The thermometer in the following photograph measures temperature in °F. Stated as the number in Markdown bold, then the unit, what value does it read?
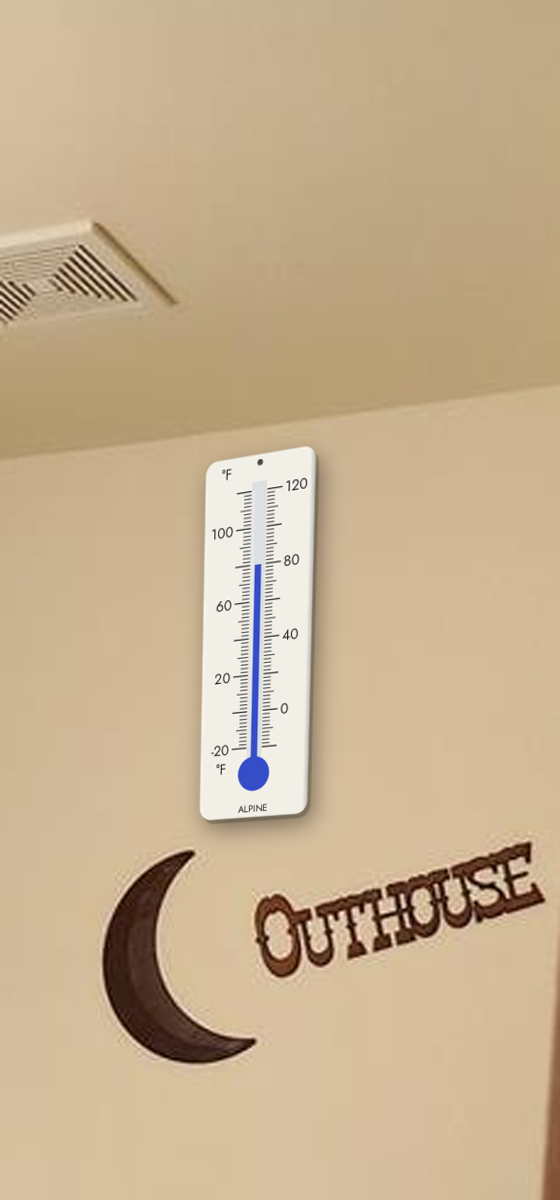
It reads **80** °F
